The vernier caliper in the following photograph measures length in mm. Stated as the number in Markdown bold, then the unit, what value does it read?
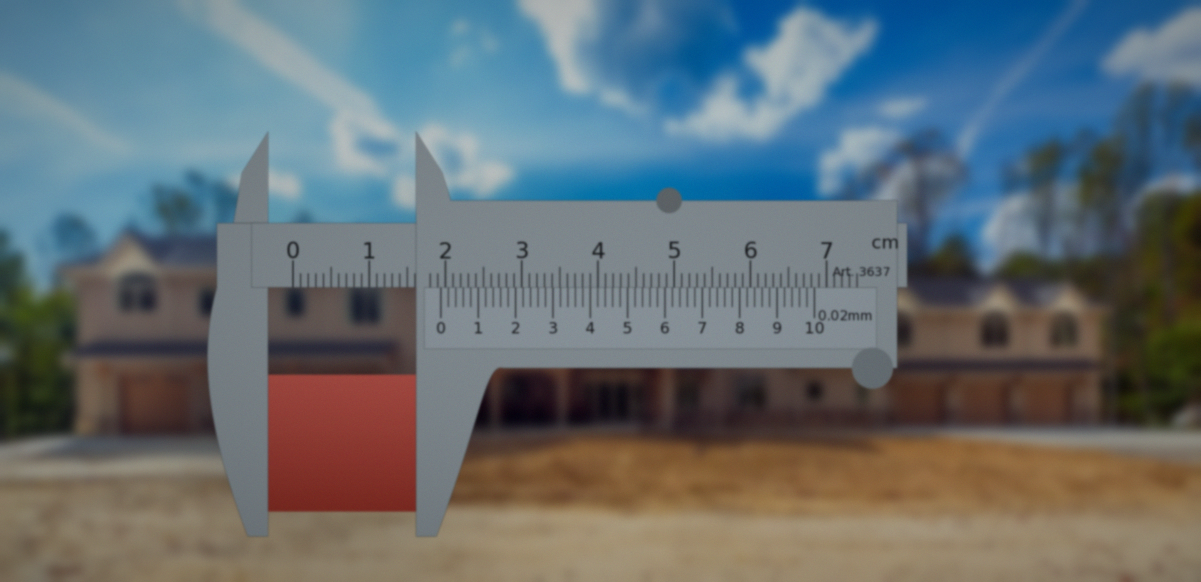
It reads **19.4** mm
